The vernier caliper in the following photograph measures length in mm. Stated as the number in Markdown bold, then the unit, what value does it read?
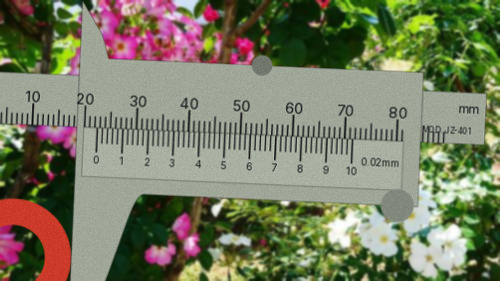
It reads **22.5** mm
